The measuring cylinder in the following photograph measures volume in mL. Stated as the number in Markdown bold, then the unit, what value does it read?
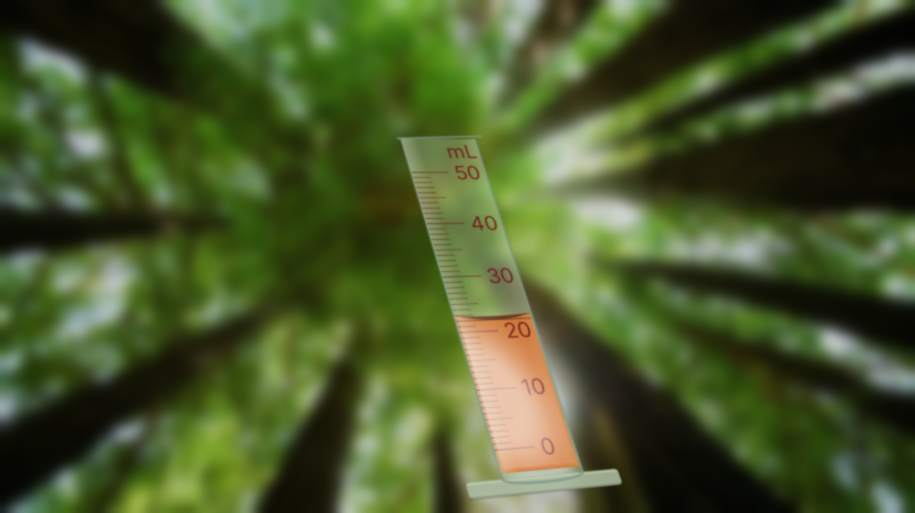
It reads **22** mL
